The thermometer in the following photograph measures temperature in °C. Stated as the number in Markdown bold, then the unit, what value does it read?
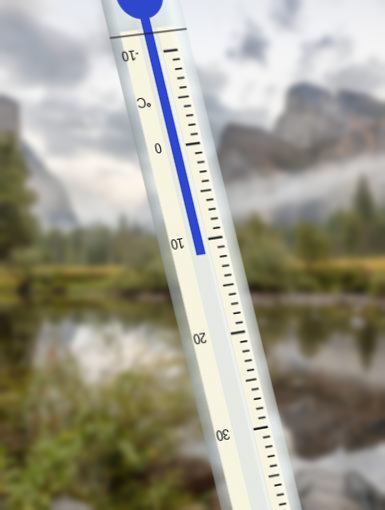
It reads **11.5** °C
